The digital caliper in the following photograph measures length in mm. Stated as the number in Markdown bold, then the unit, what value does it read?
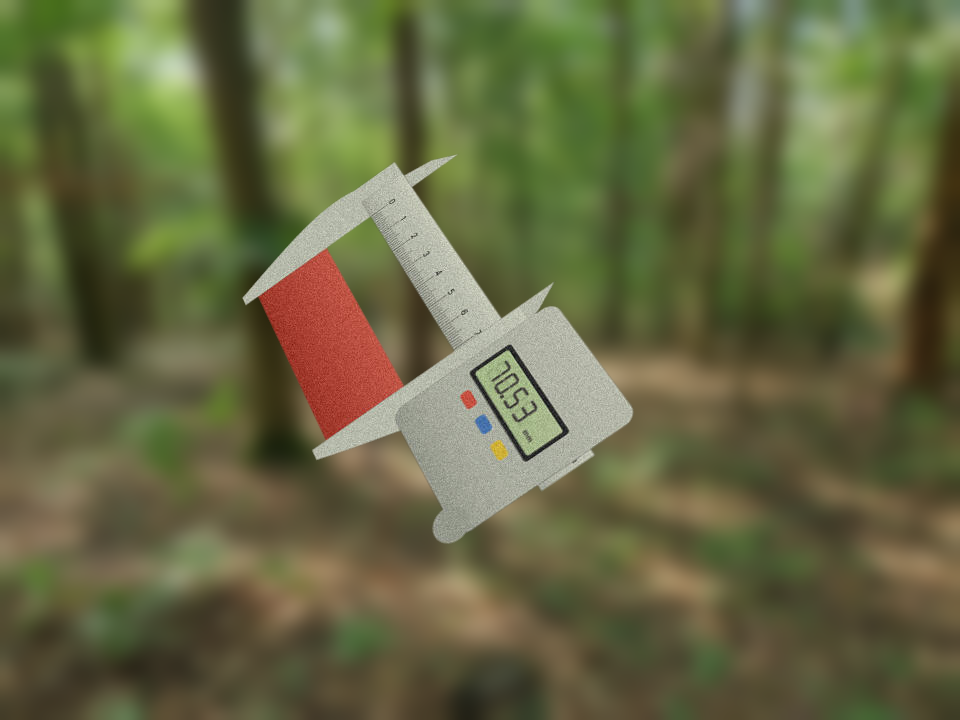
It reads **70.53** mm
